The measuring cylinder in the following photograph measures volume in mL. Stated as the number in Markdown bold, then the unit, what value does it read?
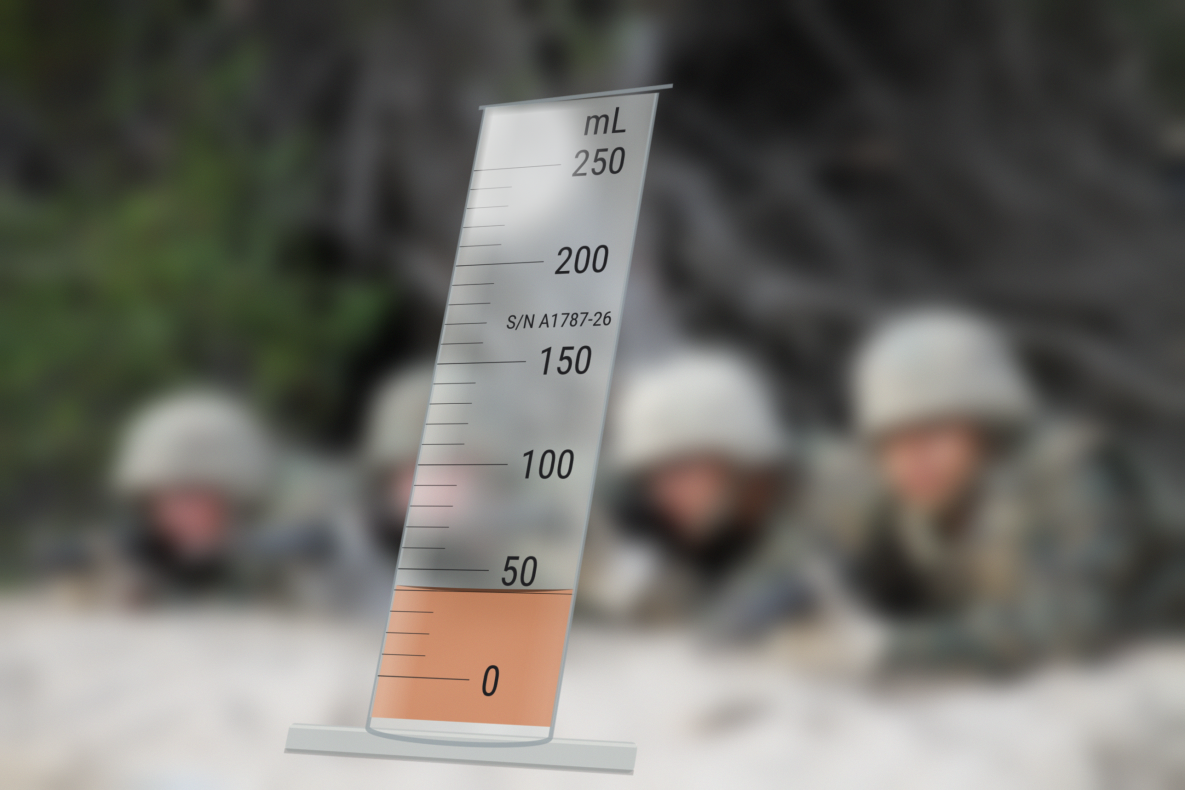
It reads **40** mL
